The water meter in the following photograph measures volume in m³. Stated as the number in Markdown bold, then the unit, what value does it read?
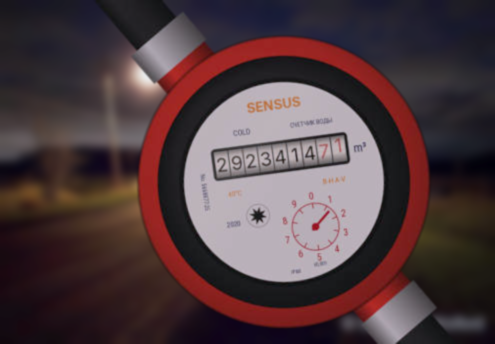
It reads **2923414.711** m³
